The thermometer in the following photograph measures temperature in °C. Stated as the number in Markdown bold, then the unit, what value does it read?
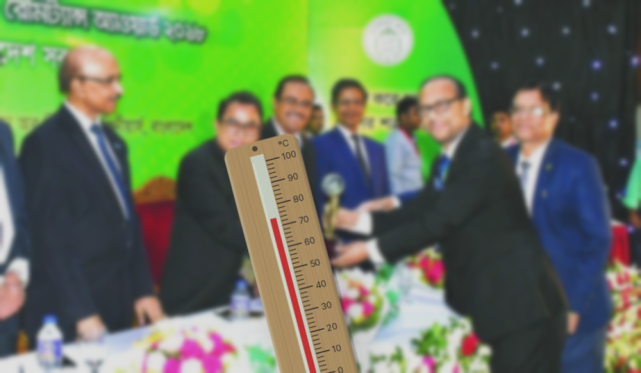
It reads **74** °C
